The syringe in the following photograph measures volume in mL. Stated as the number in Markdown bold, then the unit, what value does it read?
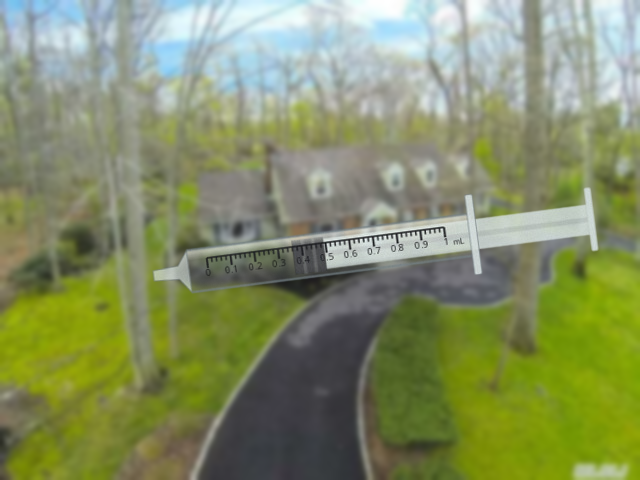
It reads **0.36** mL
